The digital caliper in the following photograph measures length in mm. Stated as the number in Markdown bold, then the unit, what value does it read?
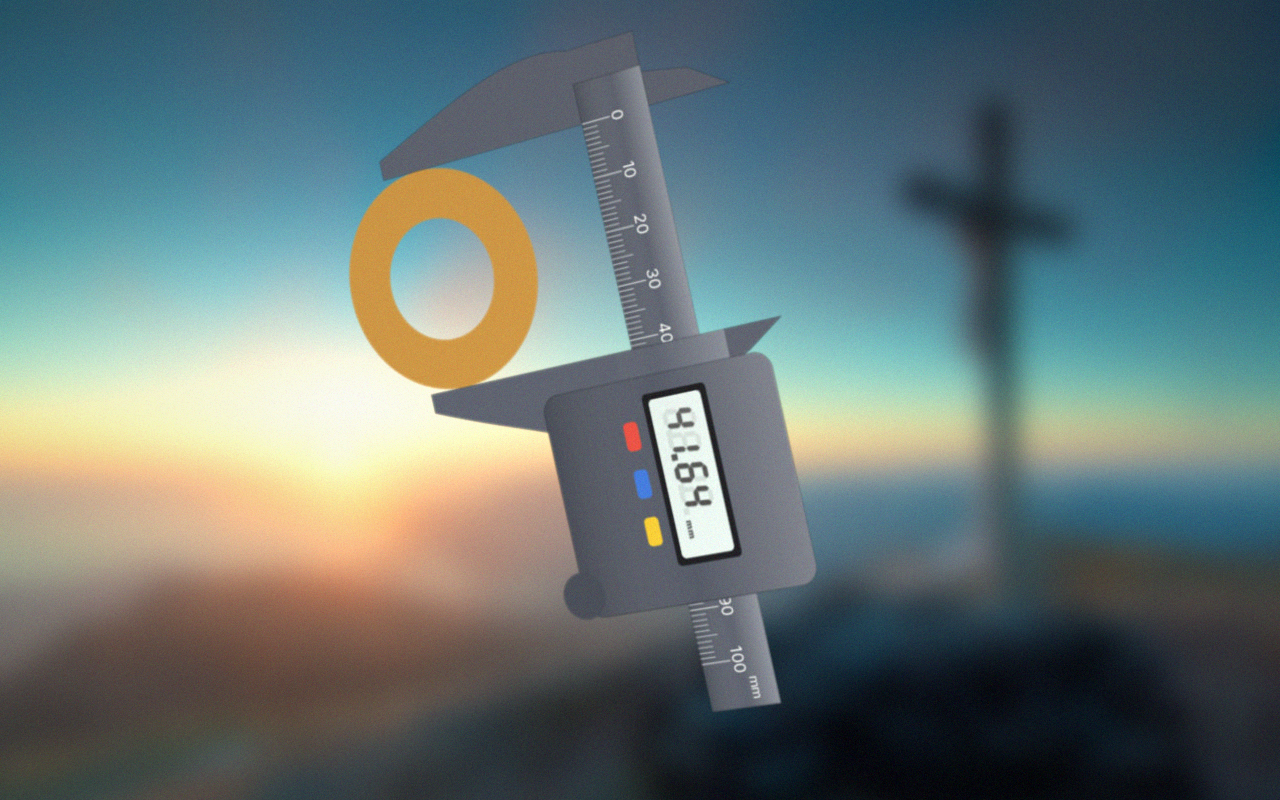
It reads **41.64** mm
